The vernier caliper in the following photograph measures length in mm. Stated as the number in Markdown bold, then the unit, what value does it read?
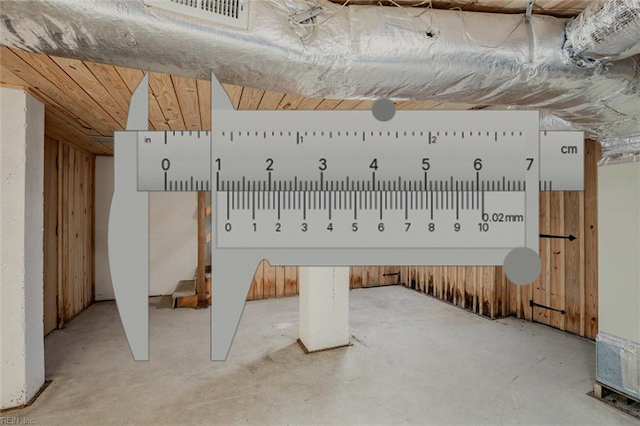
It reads **12.0** mm
